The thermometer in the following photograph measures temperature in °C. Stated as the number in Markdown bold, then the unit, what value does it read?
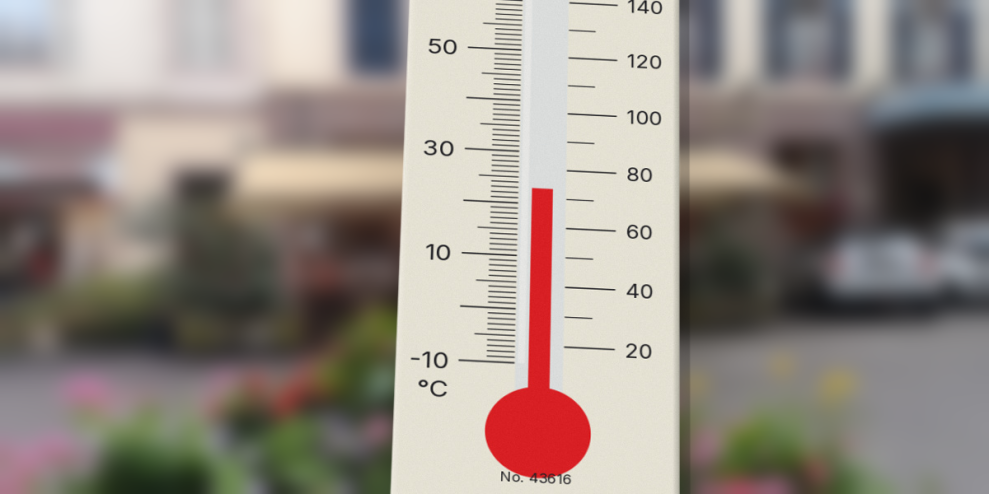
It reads **23** °C
